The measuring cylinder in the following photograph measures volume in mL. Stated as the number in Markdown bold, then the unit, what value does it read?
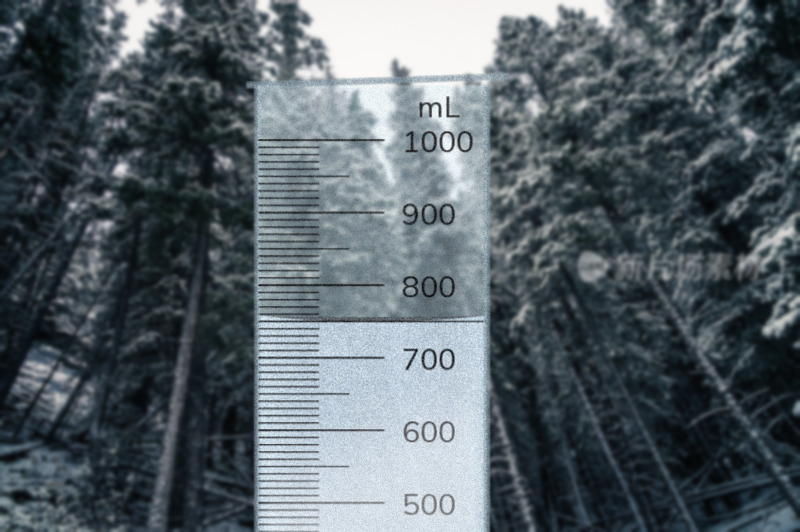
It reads **750** mL
